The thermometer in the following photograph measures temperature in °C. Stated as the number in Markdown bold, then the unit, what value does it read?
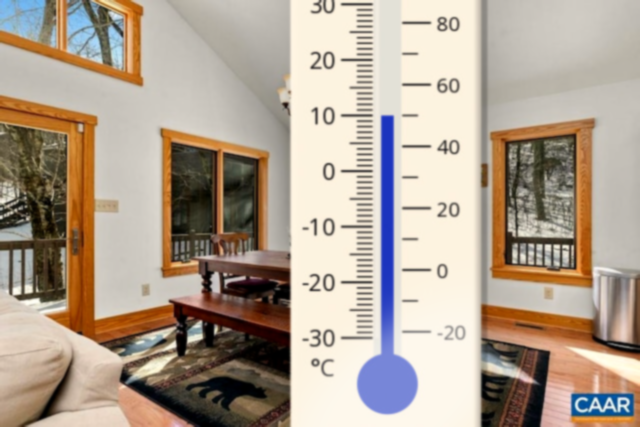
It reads **10** °C
